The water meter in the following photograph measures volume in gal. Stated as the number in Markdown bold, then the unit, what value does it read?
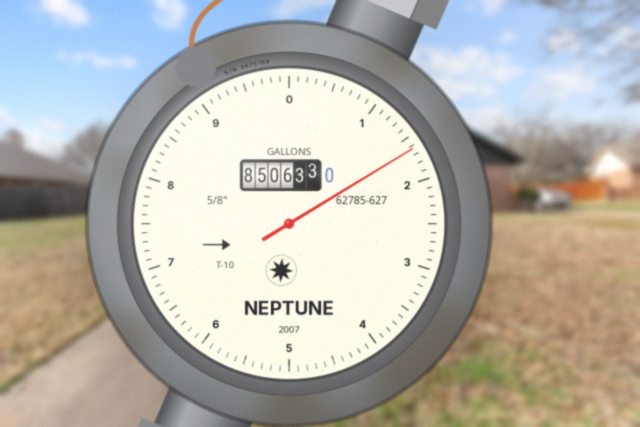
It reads **8506331.6** gal
